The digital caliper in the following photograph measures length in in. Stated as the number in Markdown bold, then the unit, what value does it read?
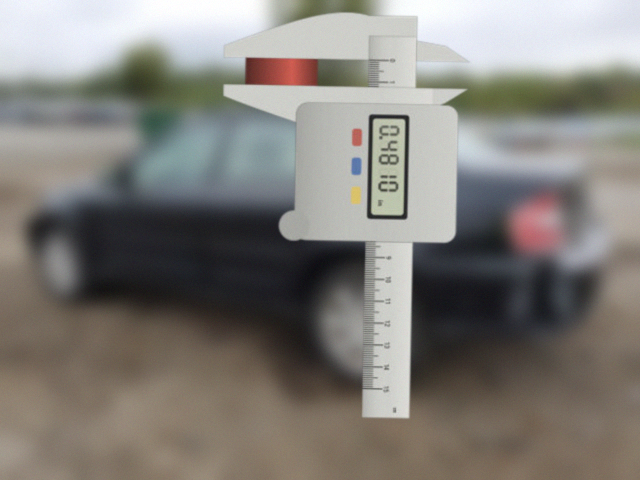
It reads **0.4810** in
